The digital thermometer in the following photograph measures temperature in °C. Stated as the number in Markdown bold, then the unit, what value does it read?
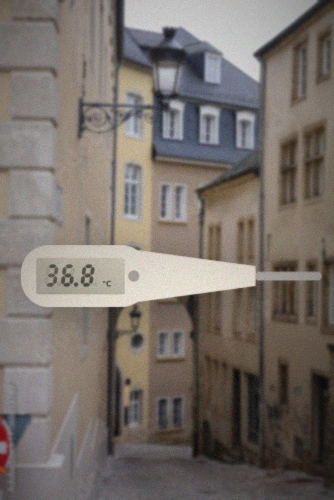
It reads **36.8** °C
